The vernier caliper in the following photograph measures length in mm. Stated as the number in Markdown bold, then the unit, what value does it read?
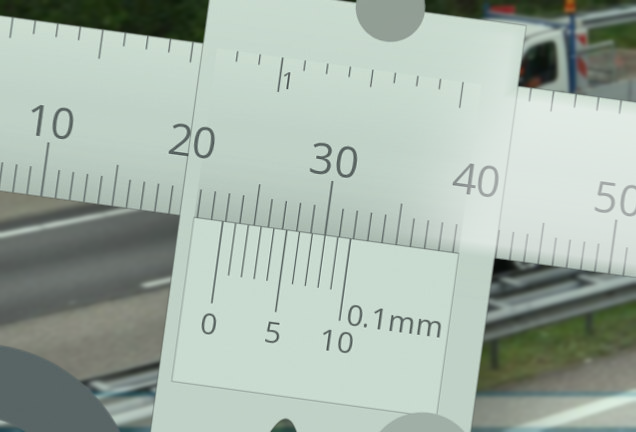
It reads **22.8** mm
